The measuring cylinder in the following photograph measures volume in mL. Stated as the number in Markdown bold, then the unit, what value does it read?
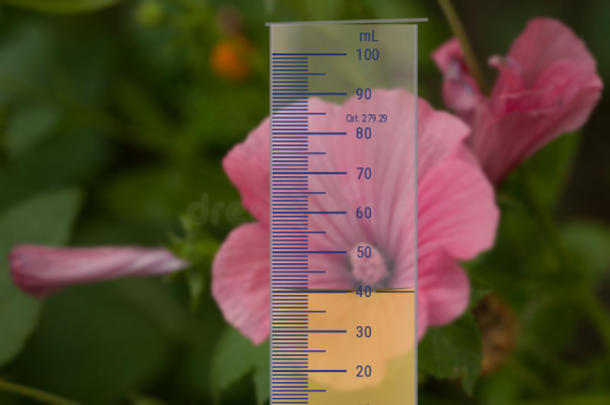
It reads **40** mL
